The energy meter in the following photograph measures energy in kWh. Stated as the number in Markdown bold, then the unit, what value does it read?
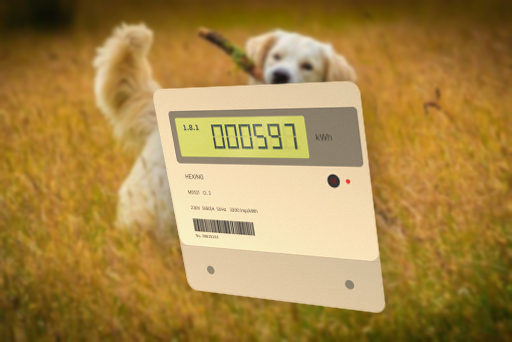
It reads **597** kWh
